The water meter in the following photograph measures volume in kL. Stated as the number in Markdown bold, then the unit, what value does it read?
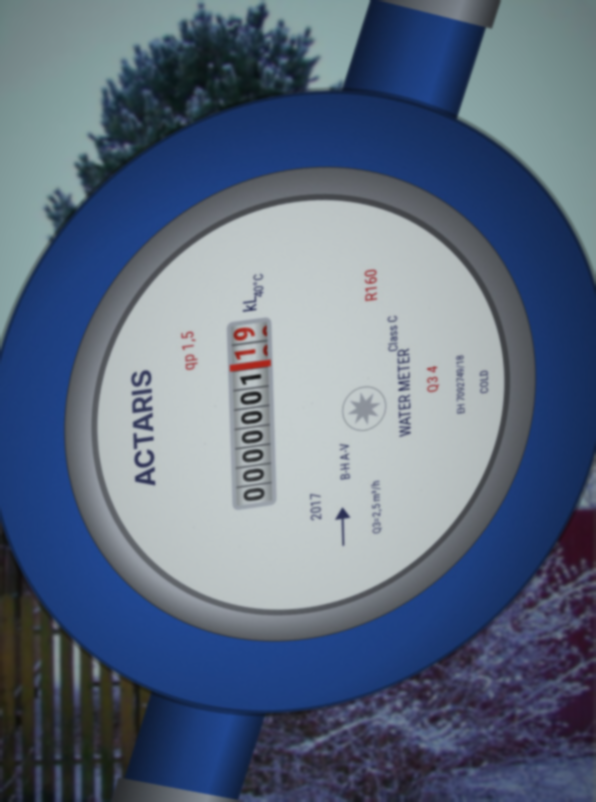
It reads **1.19** kL
